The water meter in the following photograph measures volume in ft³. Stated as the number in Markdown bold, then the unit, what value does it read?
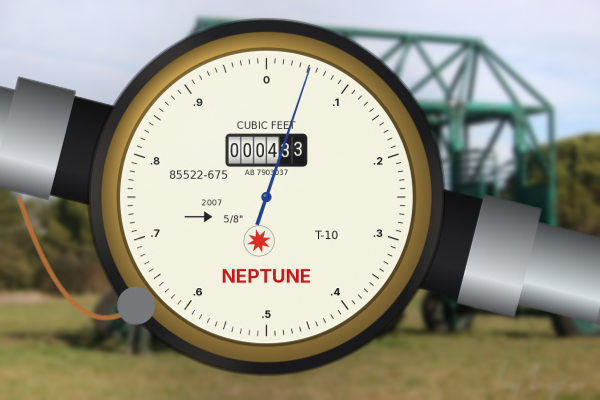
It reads **433.05** ft³
